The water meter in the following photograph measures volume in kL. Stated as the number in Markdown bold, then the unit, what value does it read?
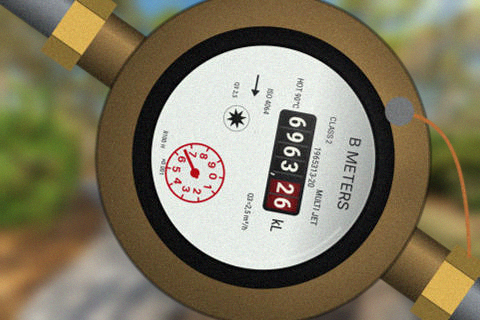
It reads **6963.266** kL
